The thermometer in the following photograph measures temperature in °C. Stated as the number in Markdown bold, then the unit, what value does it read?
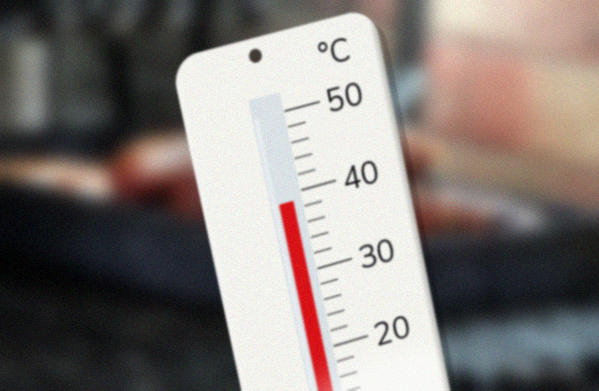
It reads **39** °C
